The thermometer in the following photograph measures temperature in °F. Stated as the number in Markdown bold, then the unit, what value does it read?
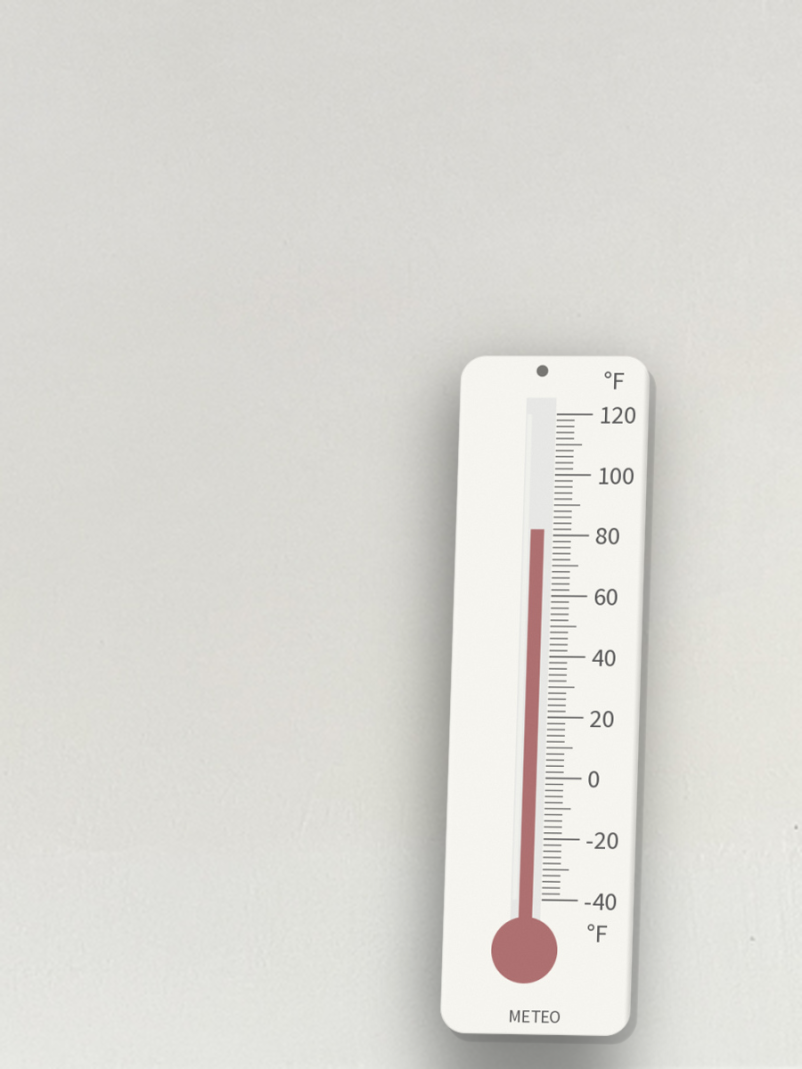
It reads **82** °F
